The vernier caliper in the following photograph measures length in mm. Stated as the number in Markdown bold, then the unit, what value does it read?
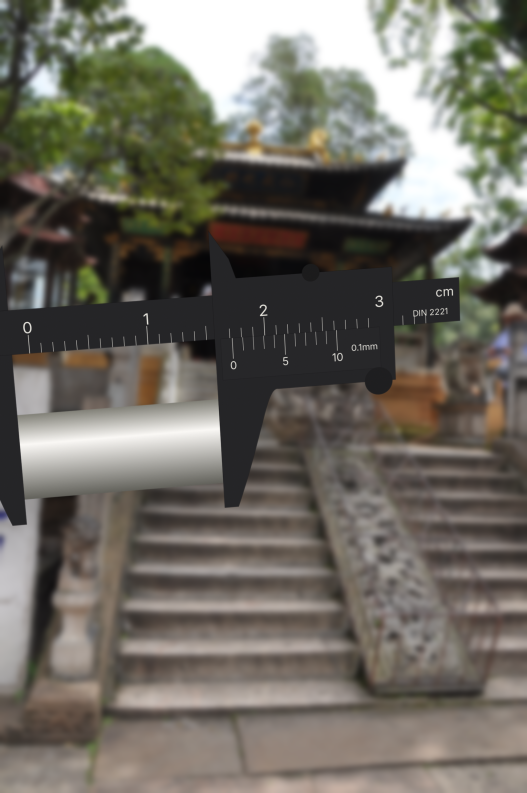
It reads **17.2** mm
